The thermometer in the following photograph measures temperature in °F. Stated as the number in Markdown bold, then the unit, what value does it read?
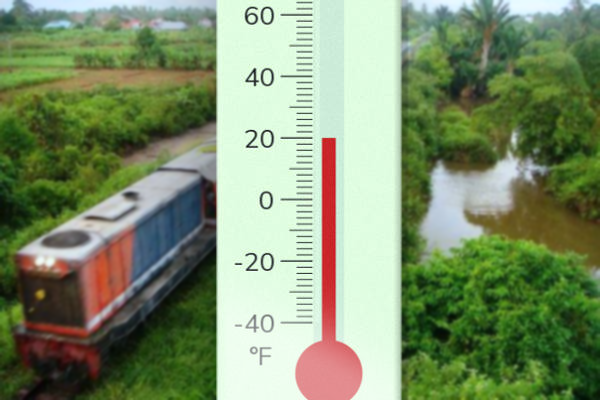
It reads **20** °F
